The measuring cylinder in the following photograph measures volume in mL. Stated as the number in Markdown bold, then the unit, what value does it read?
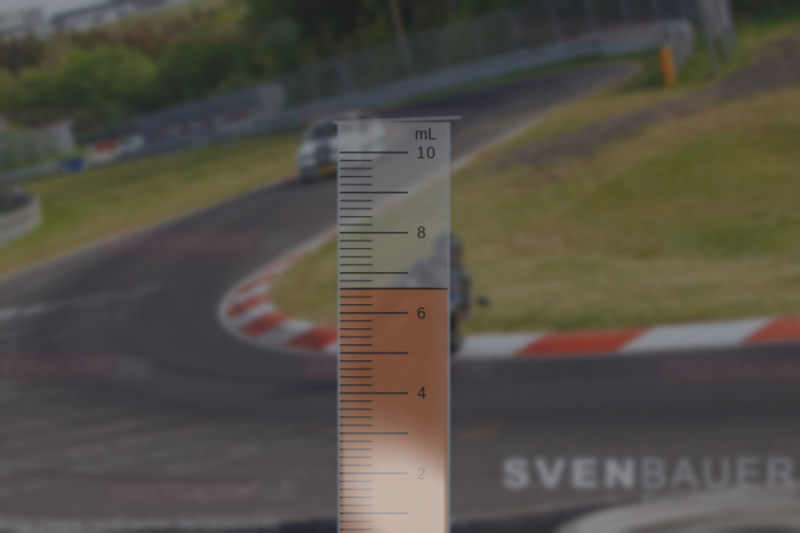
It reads **6.6** mL
